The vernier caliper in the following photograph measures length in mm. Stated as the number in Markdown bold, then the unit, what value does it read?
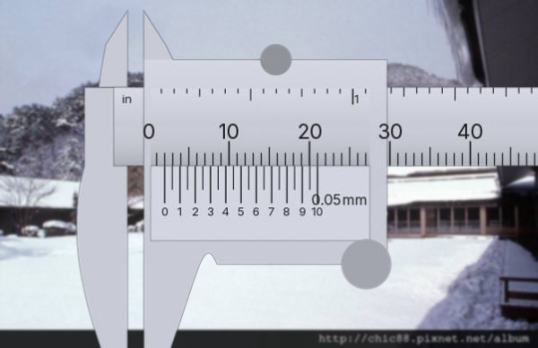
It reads **2.0** mm
